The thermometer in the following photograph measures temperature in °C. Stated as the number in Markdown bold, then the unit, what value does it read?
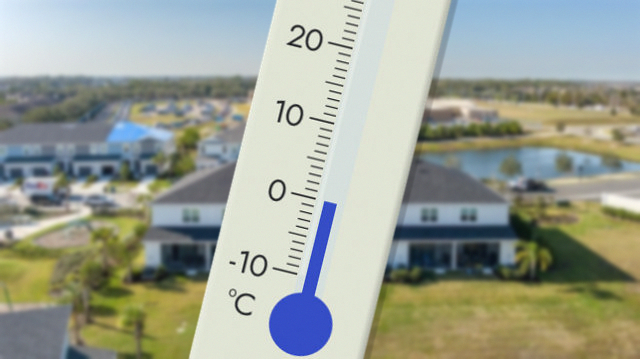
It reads **0** °C
